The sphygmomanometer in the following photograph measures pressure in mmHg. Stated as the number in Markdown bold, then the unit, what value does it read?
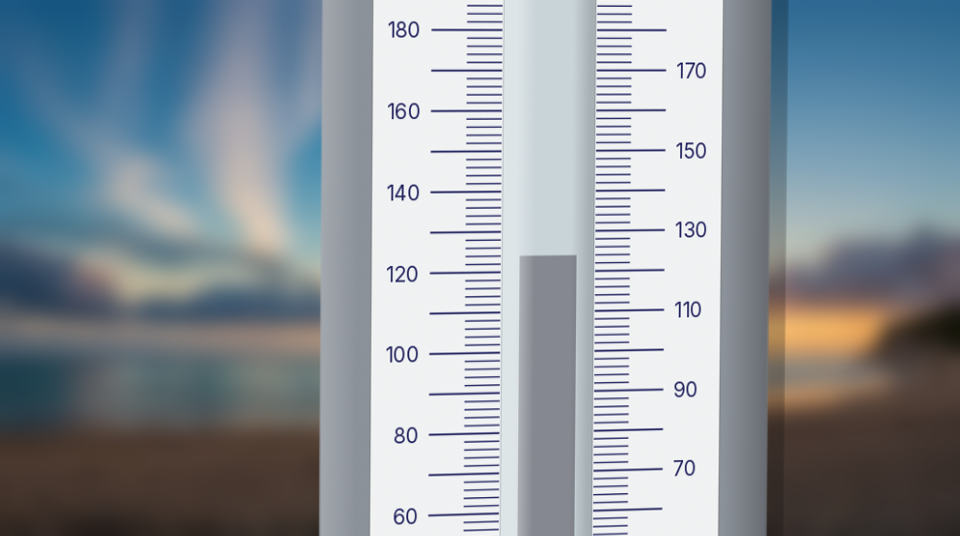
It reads **124** mmHg
